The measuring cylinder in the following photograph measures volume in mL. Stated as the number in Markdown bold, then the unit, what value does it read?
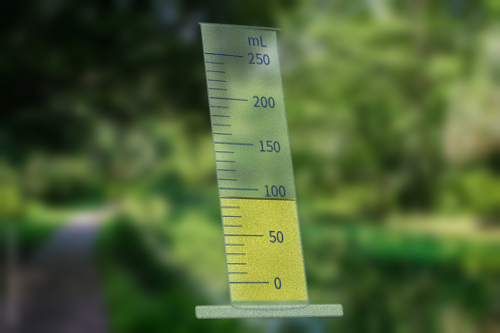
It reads **90** mL
